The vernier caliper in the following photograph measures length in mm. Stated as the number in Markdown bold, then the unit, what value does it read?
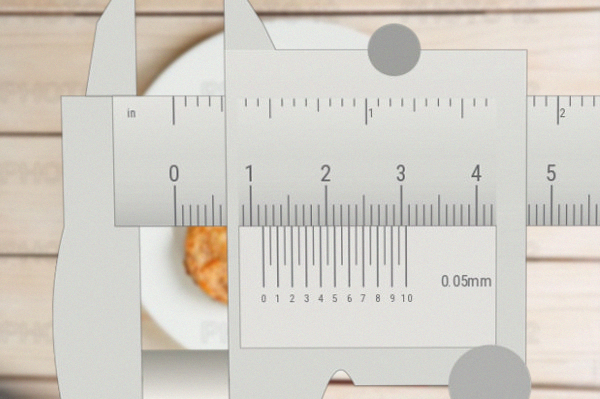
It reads **11.6** mm
